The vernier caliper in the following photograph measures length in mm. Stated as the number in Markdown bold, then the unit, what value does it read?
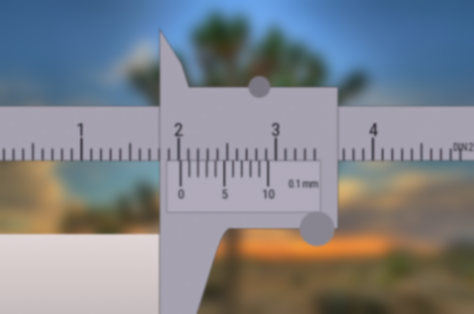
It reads **20.2** mm
